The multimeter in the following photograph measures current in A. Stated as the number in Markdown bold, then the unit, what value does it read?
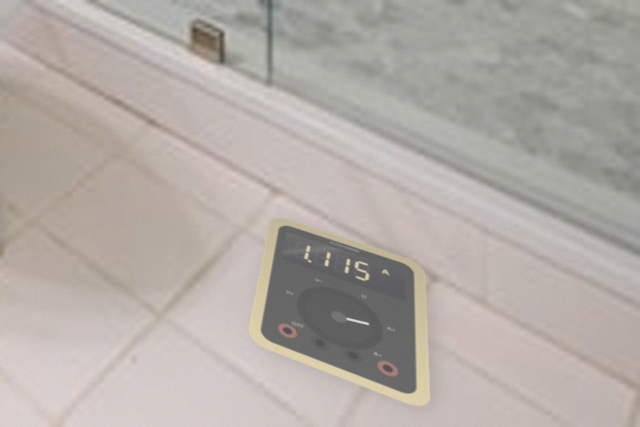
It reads **1.115** A
